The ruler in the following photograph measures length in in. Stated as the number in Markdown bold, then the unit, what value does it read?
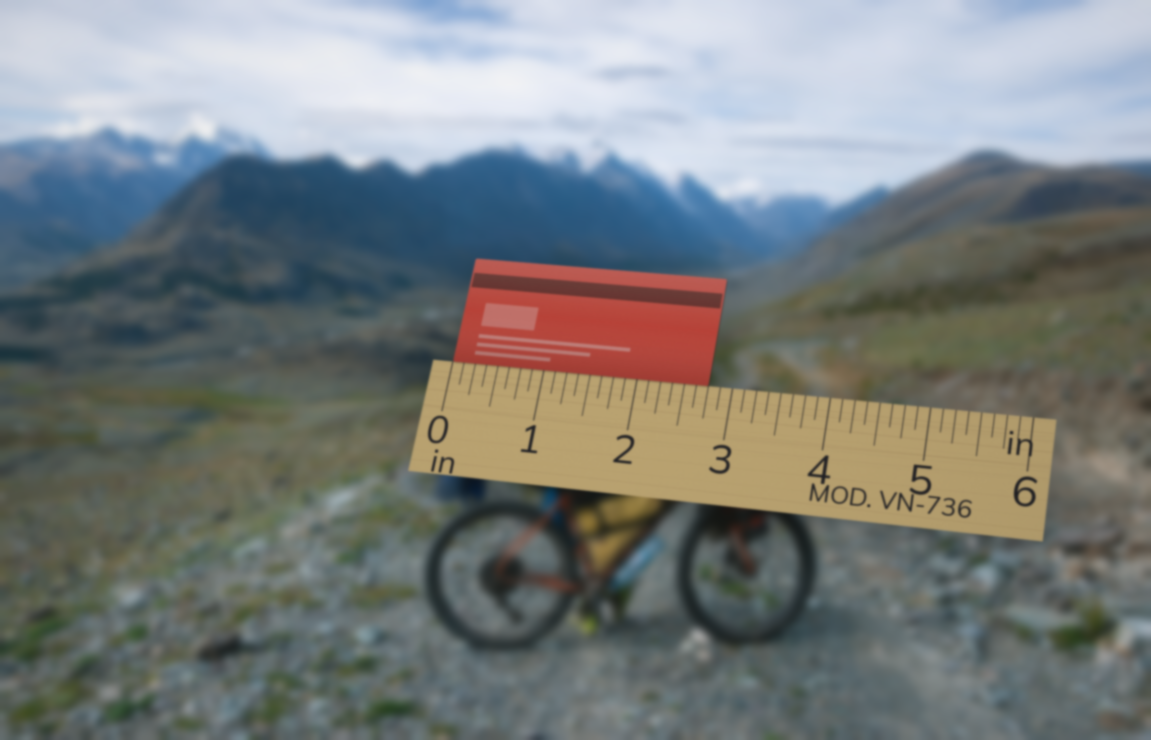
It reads **2.75** in
